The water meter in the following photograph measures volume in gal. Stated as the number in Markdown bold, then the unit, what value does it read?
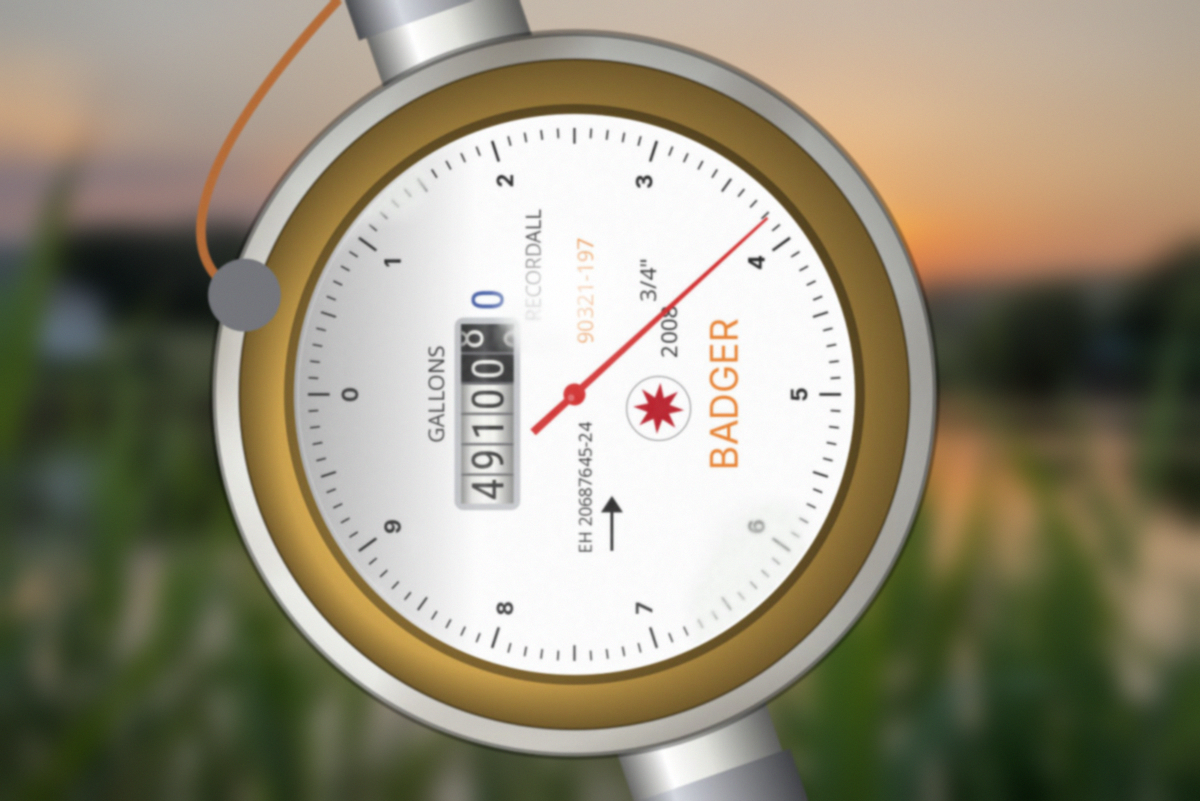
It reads **4910083.8** gal
